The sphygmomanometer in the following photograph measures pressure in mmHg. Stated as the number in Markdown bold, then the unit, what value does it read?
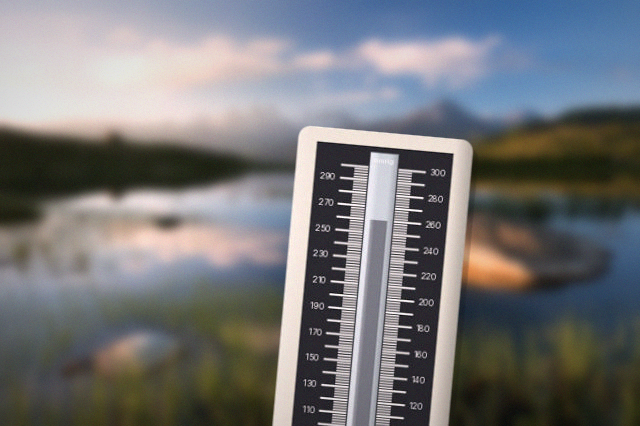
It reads **260** mmHg
